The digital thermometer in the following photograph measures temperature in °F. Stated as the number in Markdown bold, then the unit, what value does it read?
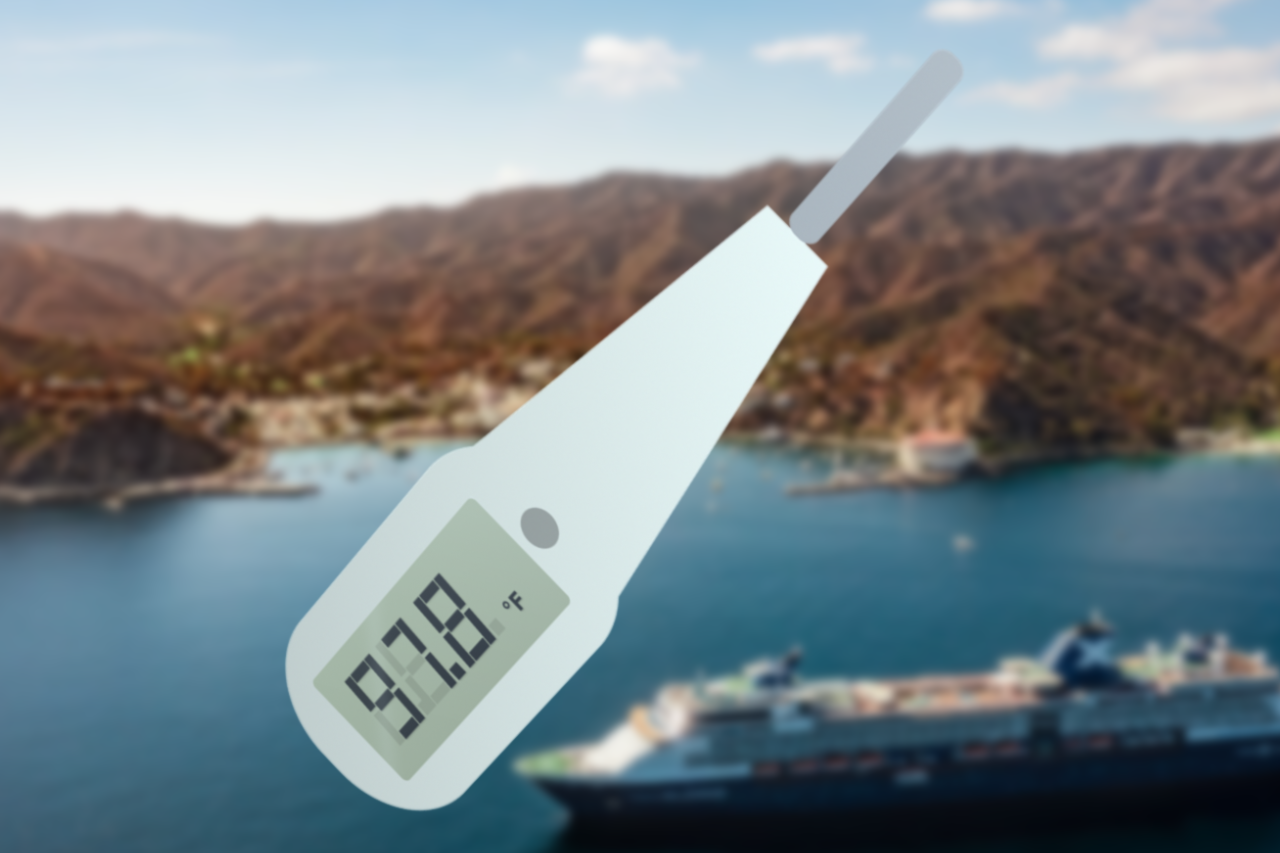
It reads **97.8** °F
